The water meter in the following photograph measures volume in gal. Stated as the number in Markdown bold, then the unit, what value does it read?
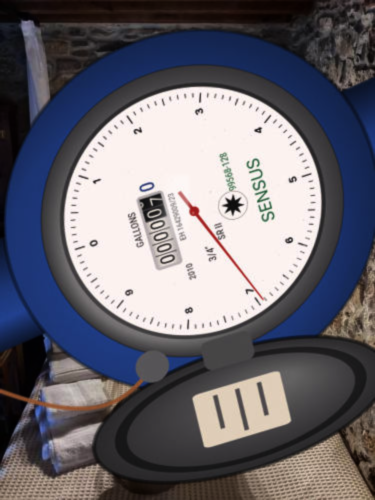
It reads **66.9** gal
